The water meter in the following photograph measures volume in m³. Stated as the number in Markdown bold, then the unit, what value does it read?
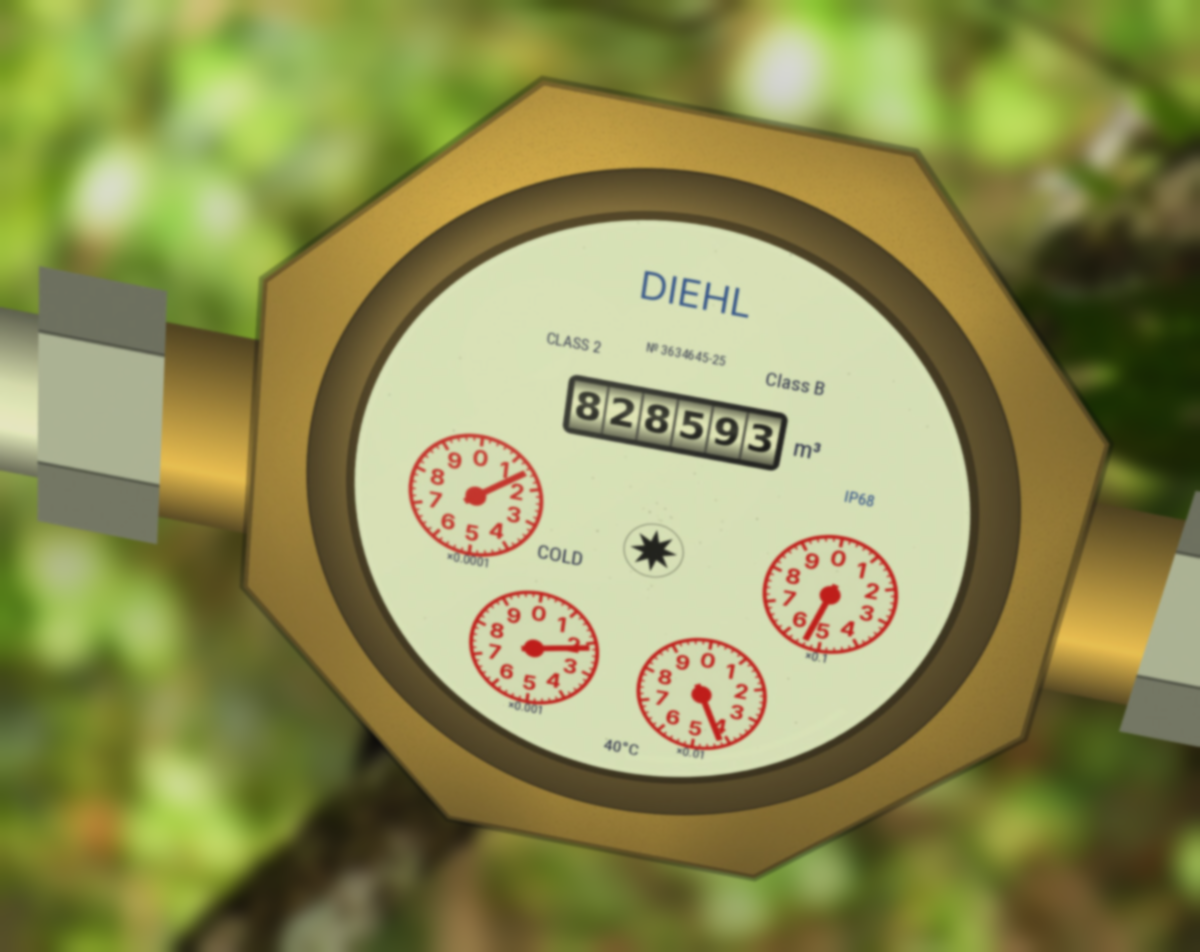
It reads **828593.5421** m³
